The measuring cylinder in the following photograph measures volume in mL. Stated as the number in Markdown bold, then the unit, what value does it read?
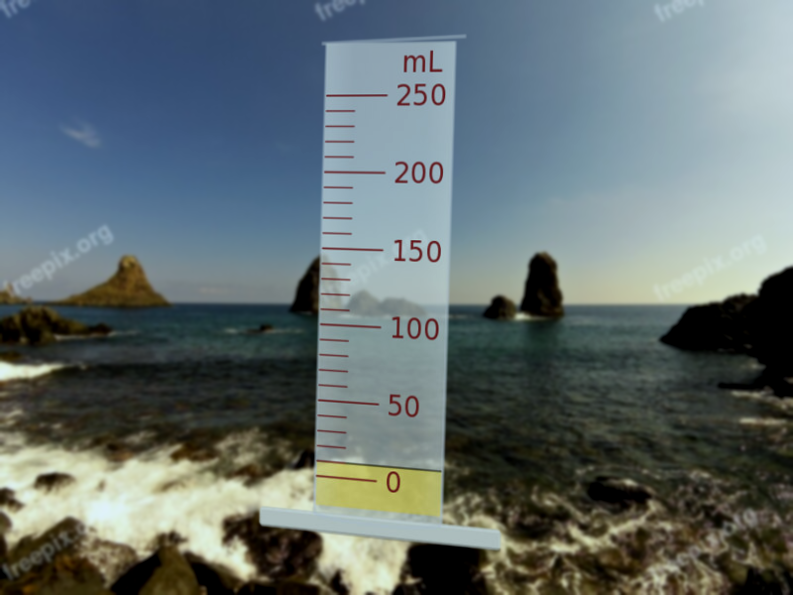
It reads **10** mL
